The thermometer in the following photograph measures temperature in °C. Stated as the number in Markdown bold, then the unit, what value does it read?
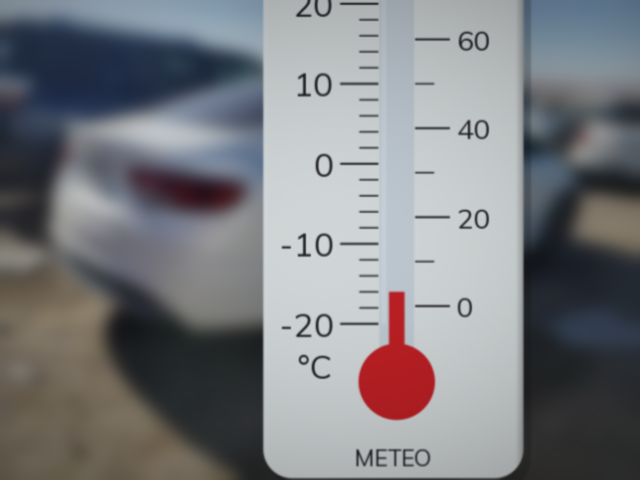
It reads **-16** °C
